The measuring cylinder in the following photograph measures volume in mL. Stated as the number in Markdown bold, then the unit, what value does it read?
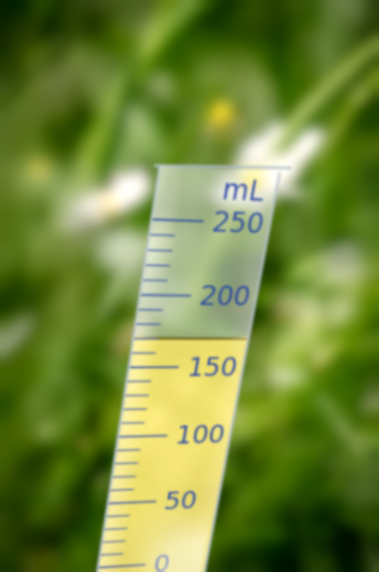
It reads **170** mL
